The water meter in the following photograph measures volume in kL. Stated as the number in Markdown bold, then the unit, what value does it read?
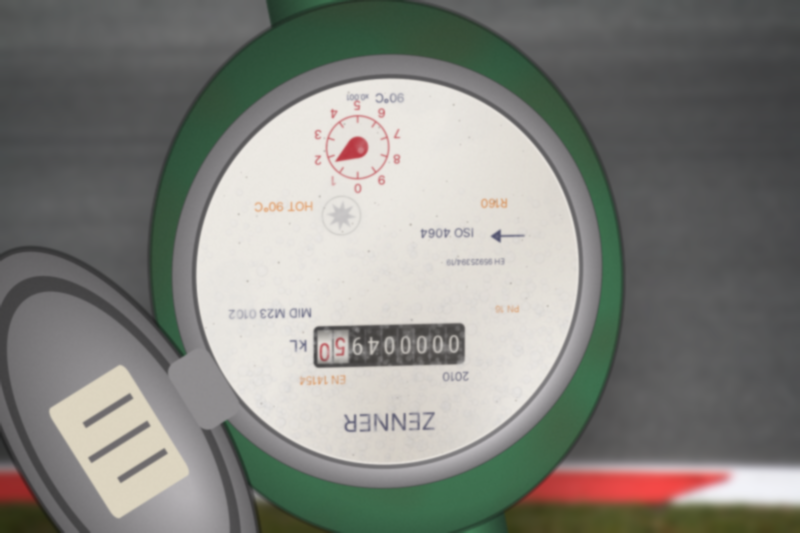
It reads **49.501** kL
